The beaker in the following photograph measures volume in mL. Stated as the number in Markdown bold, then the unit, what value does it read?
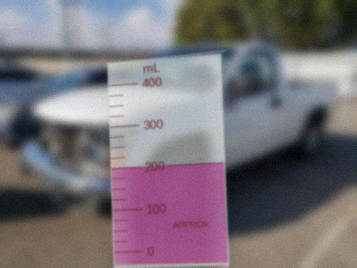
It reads **200** mL
